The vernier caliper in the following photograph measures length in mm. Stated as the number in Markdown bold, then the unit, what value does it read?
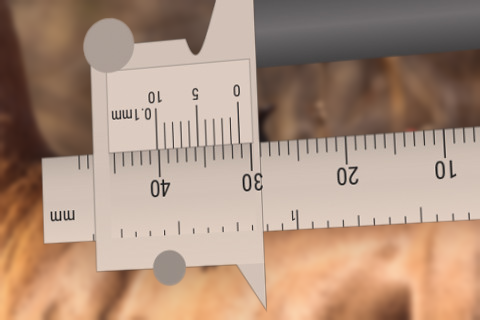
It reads **31.2** mm
